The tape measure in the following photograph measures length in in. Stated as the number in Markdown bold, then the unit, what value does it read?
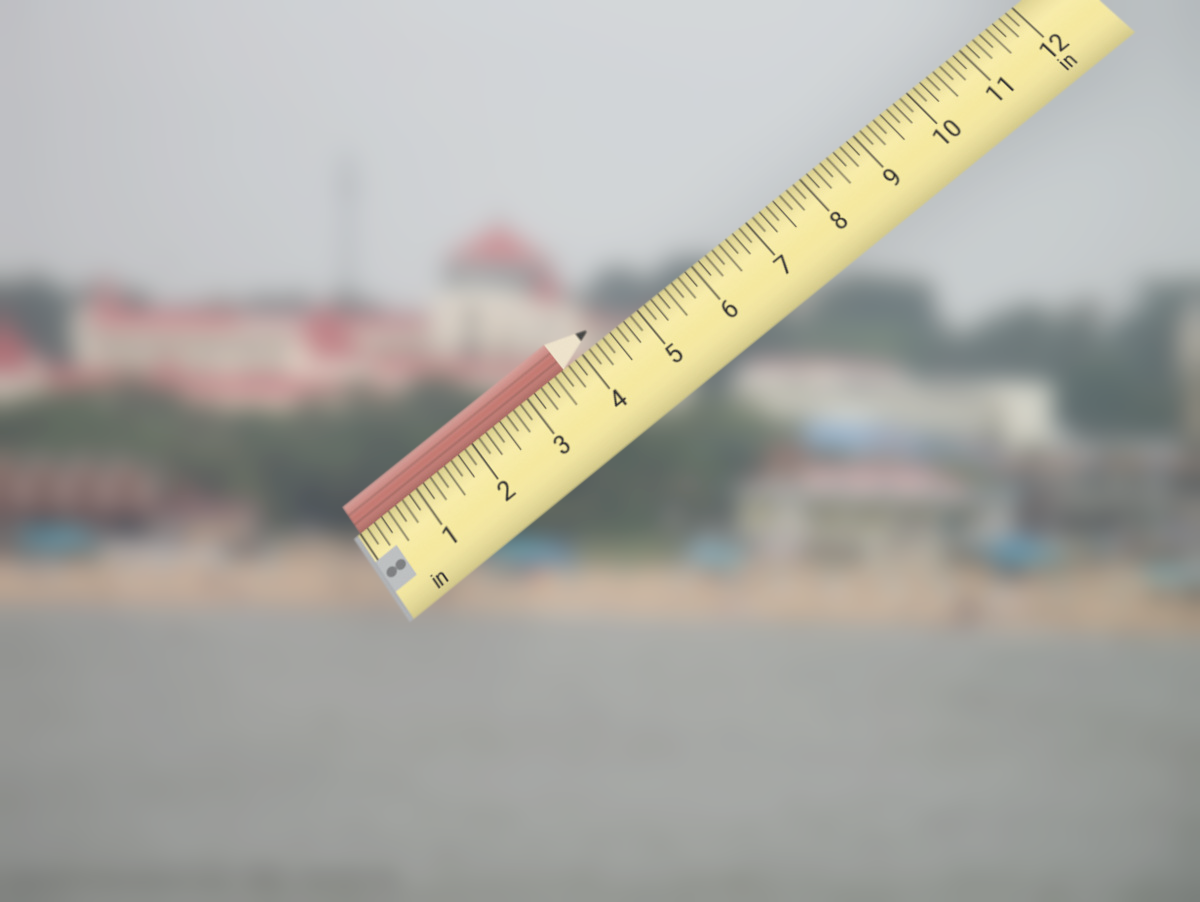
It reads **4.25** in
